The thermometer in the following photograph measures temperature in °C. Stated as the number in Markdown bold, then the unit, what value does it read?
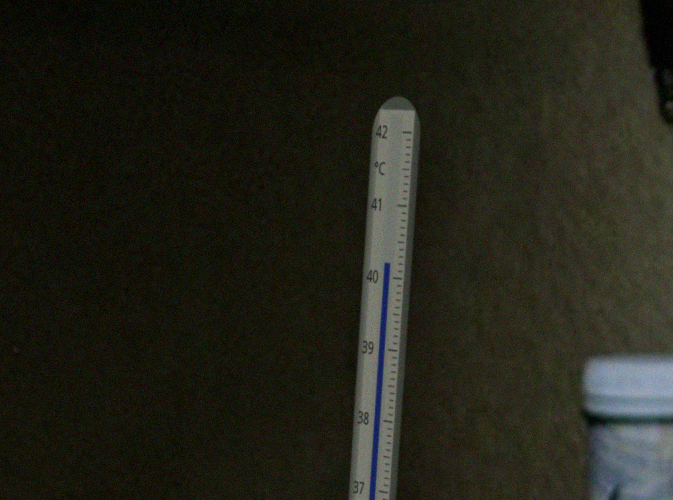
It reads **40.2** °C
